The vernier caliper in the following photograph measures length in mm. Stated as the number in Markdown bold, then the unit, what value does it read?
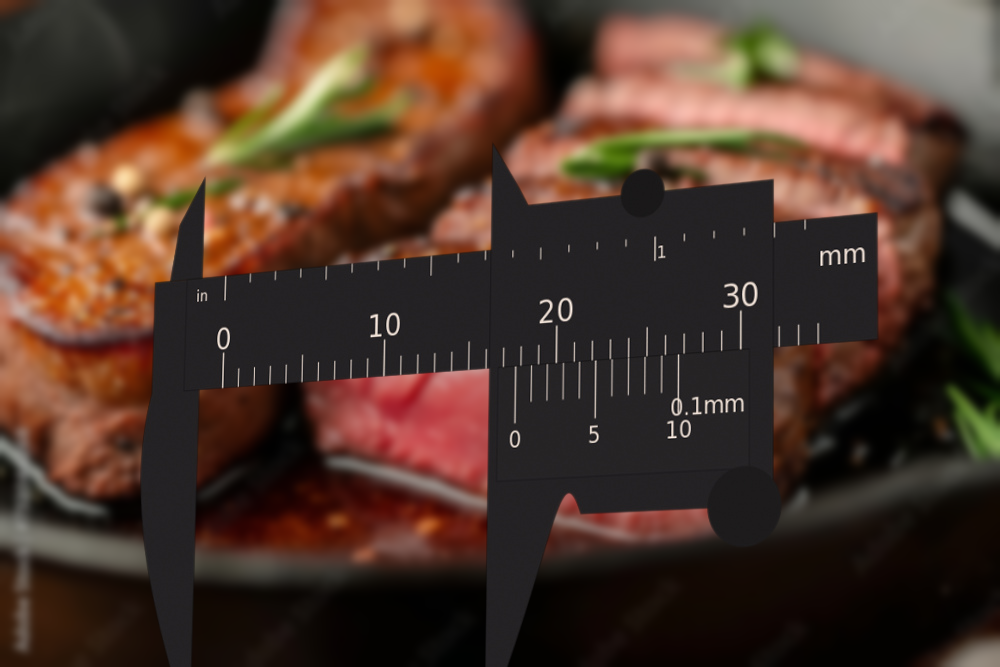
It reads **17.7** mm
